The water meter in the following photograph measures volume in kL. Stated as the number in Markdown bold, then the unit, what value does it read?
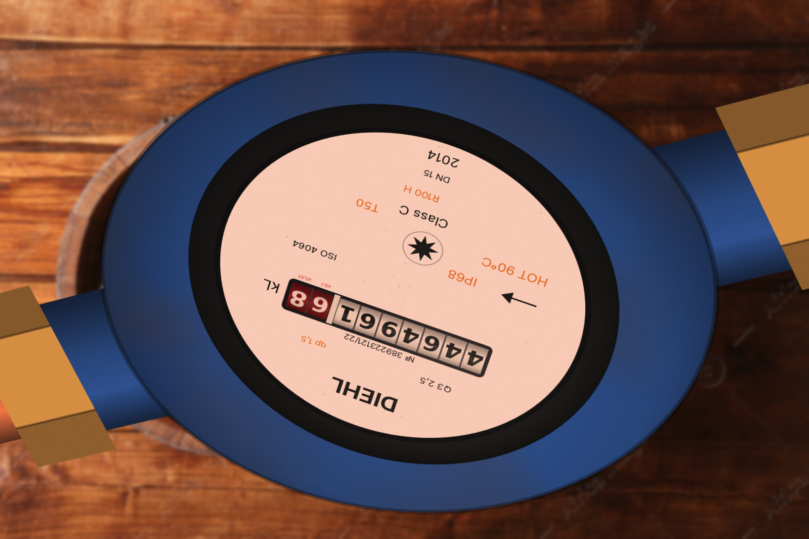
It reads **4464961.68** kL
